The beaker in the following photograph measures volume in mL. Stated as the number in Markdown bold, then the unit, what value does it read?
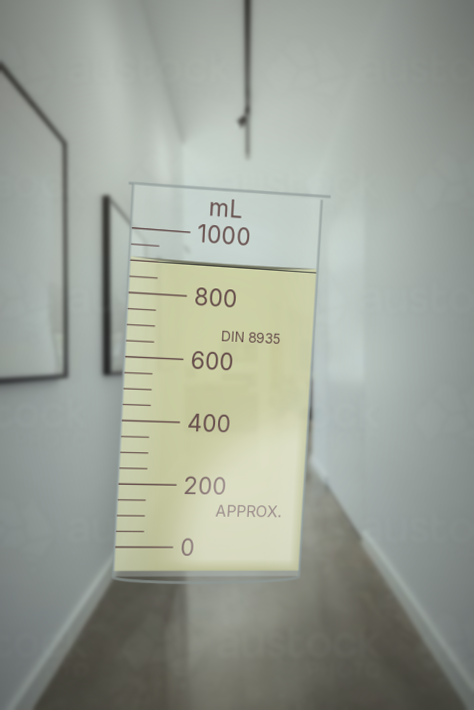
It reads **900** mL
